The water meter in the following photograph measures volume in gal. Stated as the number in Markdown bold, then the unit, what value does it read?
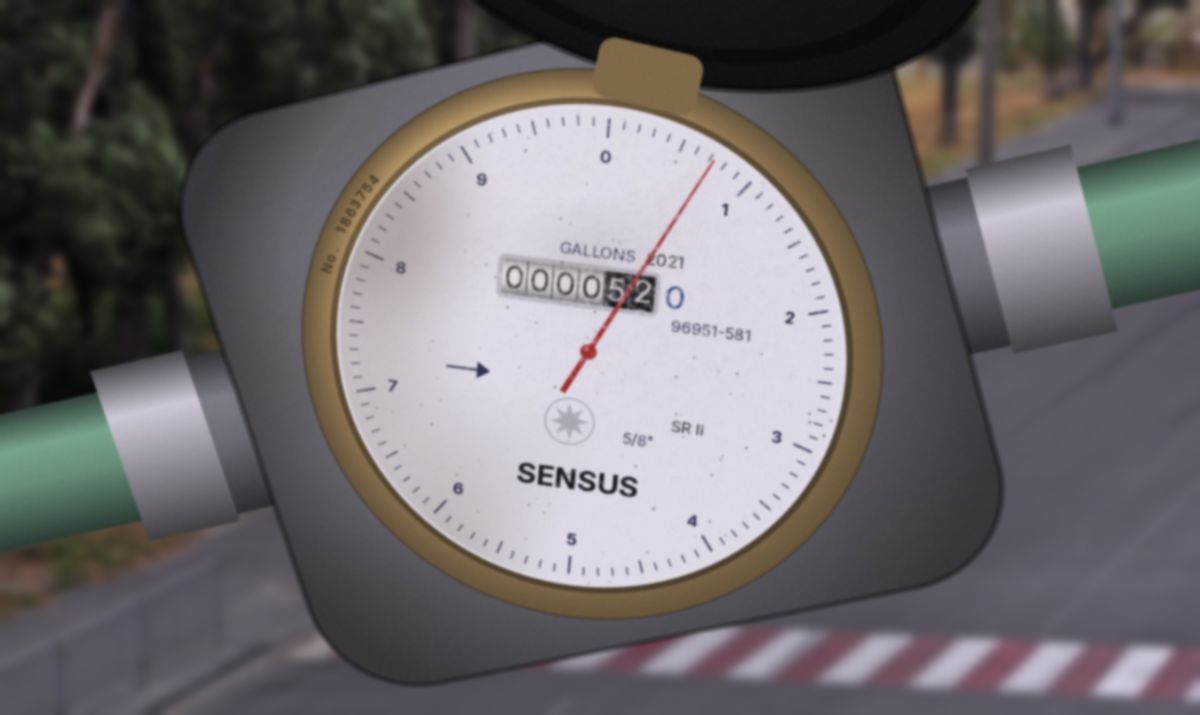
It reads **520.7** gal
